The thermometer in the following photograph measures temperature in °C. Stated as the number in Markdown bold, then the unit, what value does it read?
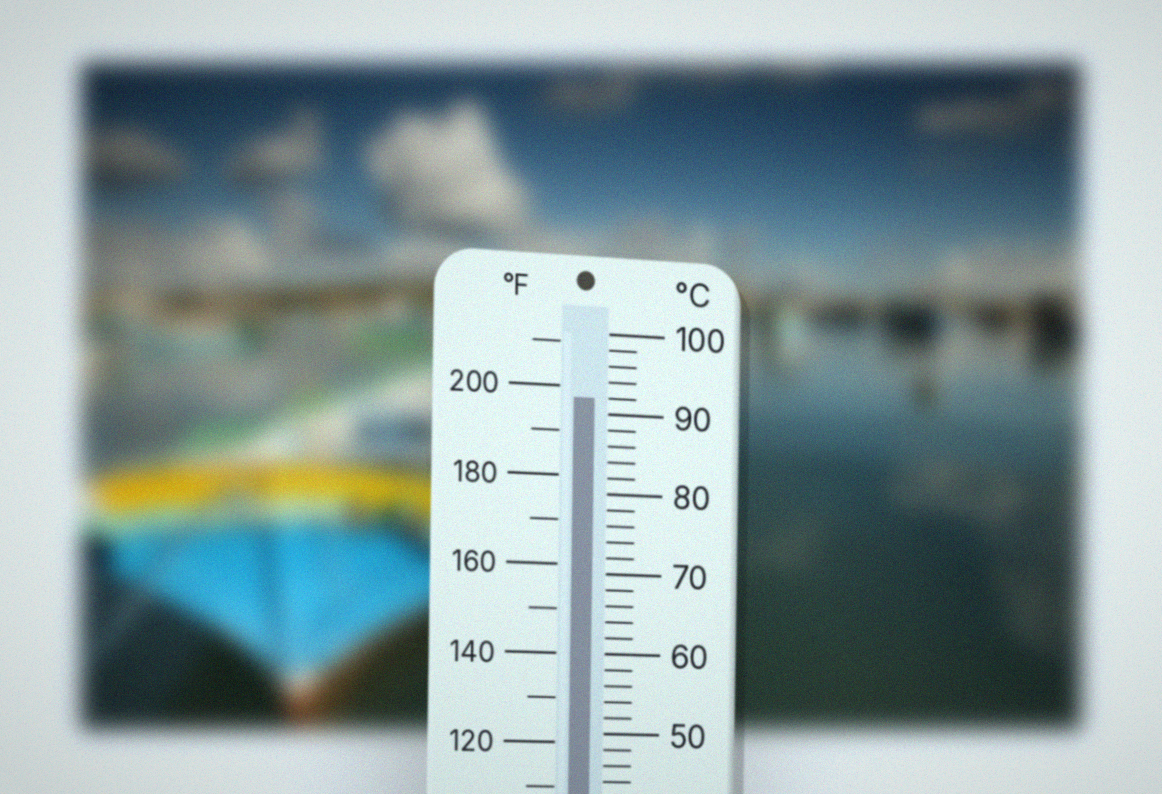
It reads **92** °C
